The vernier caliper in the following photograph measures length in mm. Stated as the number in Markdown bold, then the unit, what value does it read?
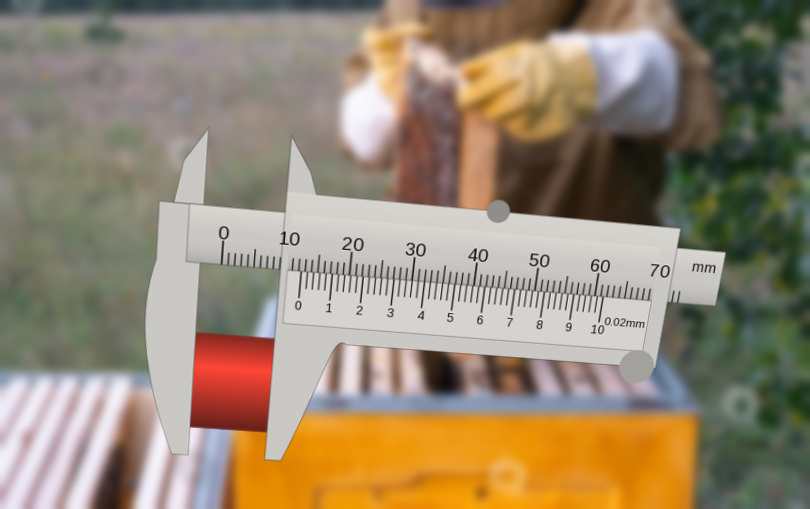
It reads **12.4** mm
